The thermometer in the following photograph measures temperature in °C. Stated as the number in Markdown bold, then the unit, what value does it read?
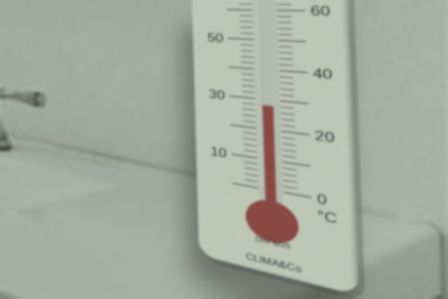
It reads **28** °C
